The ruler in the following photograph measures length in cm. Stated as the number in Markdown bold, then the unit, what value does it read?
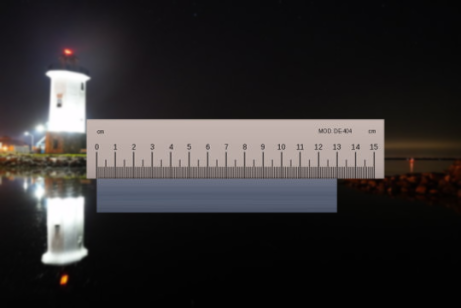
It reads **13** cm
